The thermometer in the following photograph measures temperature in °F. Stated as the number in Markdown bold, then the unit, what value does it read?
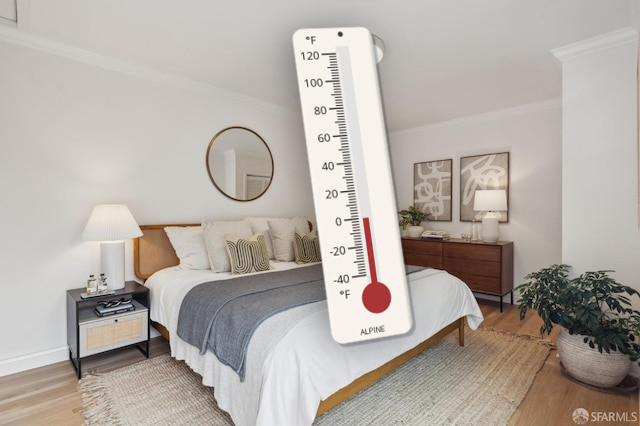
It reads **0** °F
